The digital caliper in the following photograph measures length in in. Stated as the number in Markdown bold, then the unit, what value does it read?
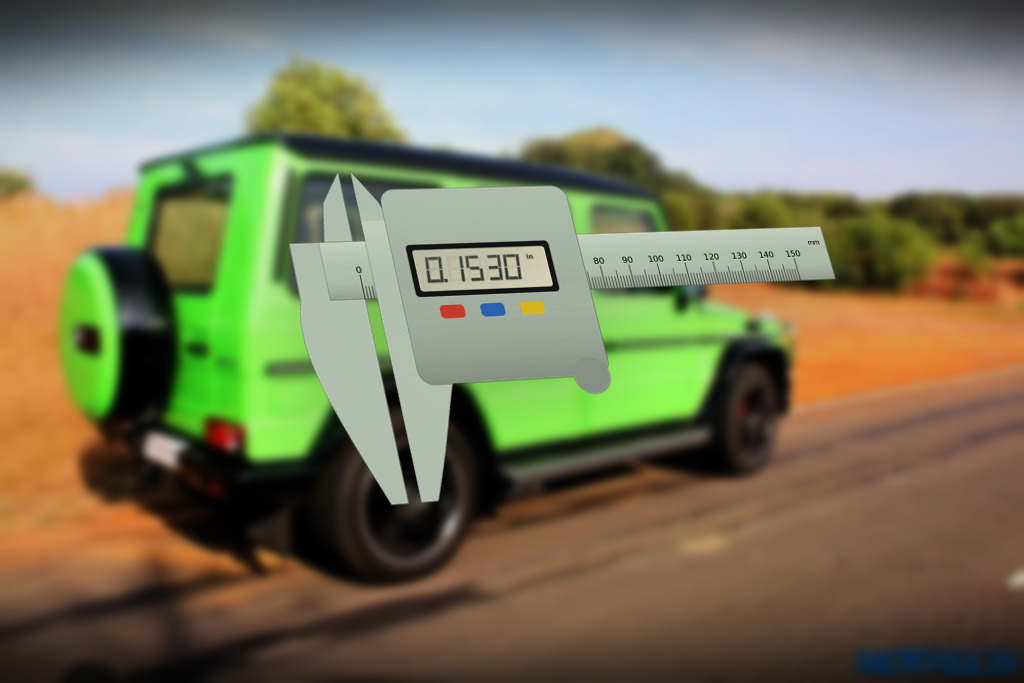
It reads **0.1530** in
